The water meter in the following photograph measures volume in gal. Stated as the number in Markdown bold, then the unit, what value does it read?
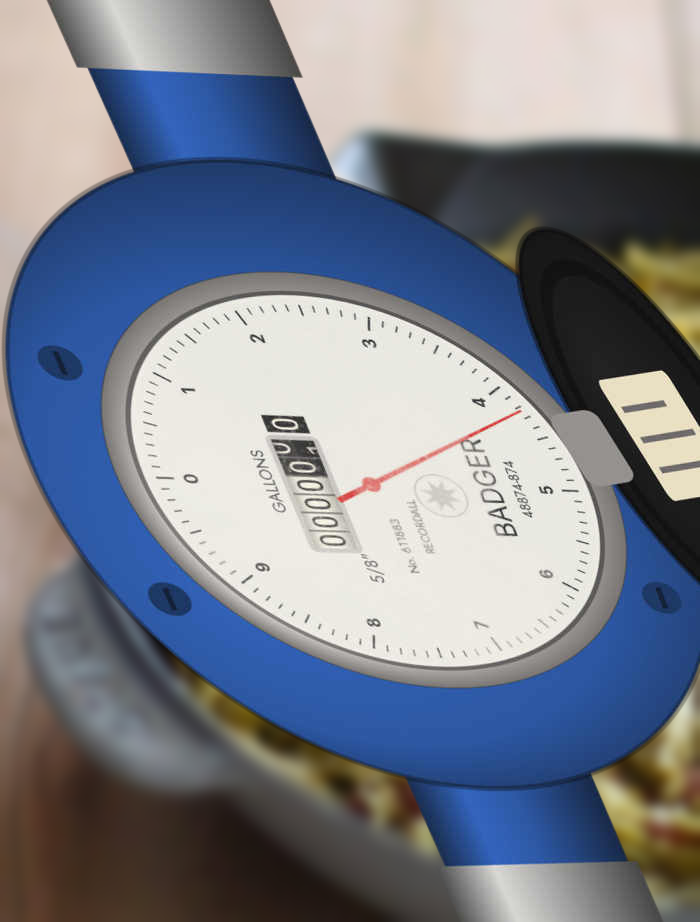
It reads **4.2** gal
